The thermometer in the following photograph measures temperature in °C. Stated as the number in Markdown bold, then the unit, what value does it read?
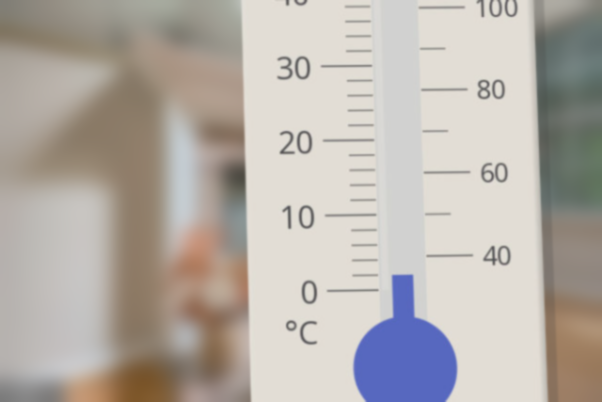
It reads **2** °C
